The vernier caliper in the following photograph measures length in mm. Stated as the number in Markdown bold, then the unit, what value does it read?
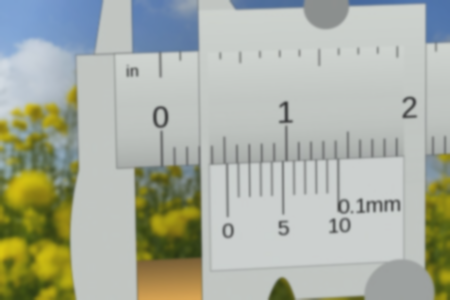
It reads **5.2** mm
